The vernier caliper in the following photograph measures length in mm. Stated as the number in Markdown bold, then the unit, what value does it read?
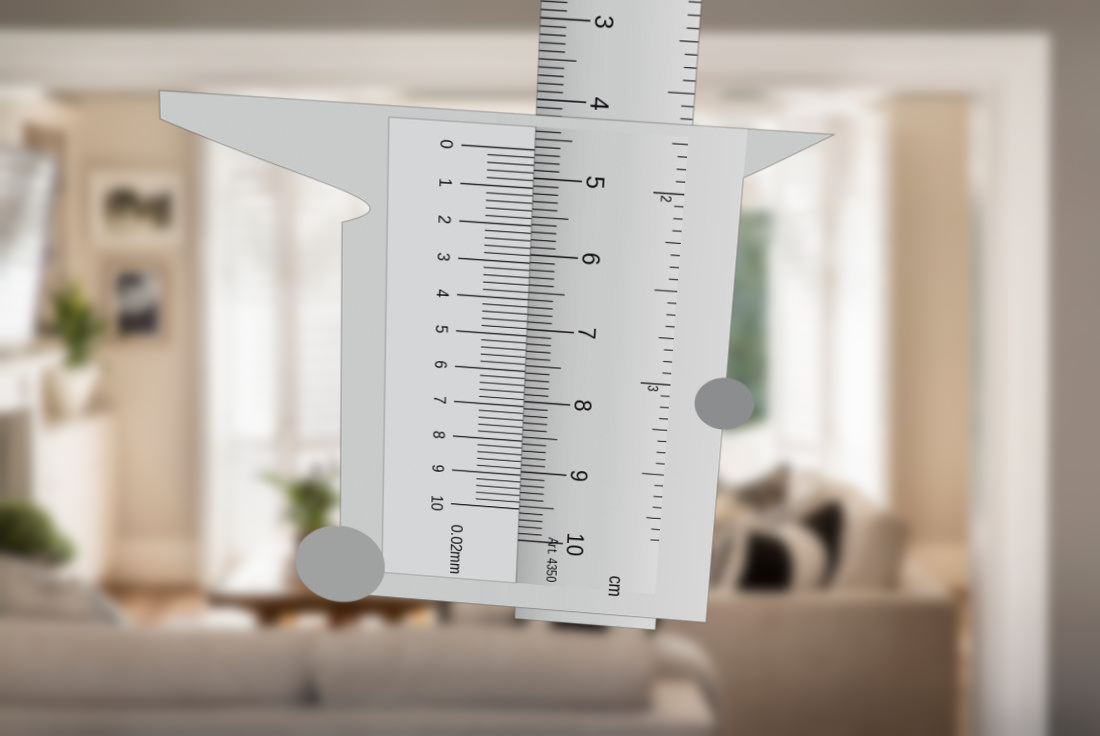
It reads **46.4** mm
